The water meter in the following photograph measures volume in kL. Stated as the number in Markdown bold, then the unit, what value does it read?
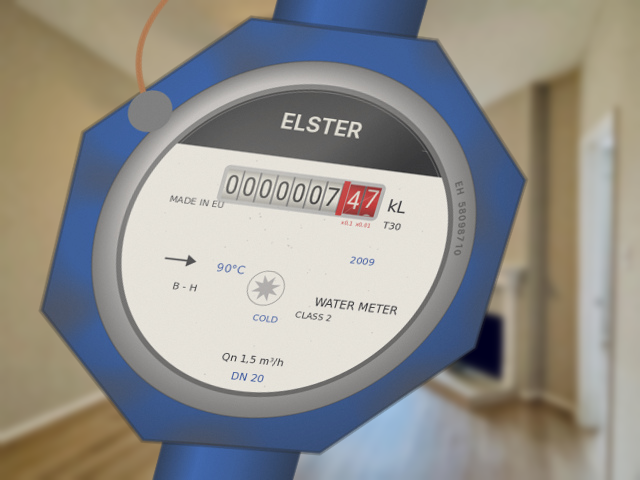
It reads **7.47** kL
